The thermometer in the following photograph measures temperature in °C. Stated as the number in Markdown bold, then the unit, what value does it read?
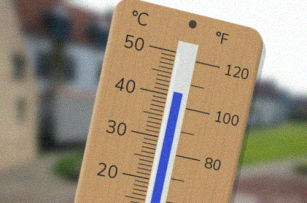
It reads **41** °C
